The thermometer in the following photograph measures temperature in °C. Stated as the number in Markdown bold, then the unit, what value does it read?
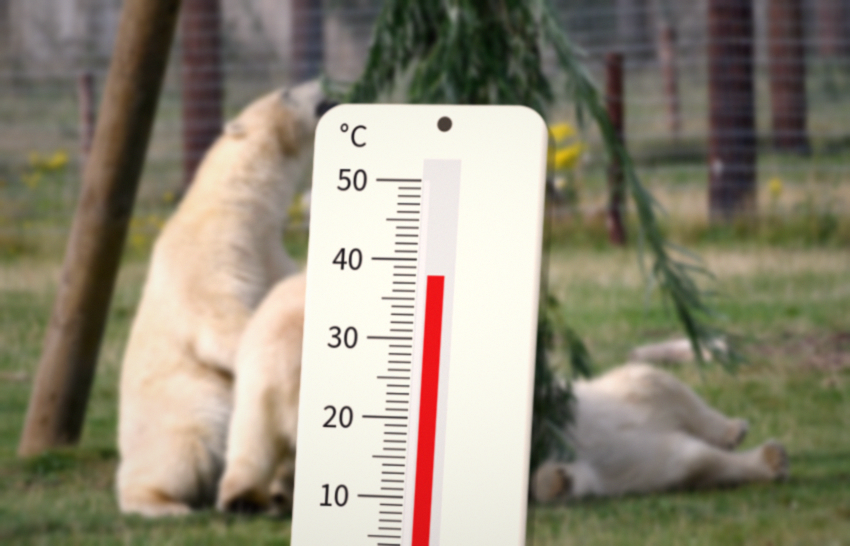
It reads **38** °C
